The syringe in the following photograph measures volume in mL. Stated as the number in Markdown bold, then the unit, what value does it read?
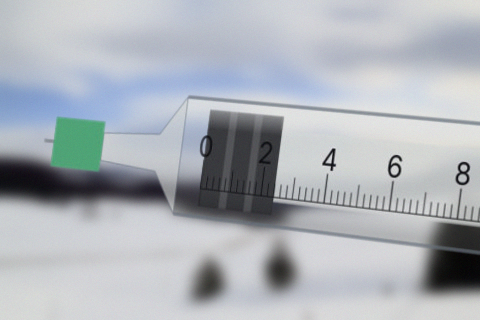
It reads **0** mL
